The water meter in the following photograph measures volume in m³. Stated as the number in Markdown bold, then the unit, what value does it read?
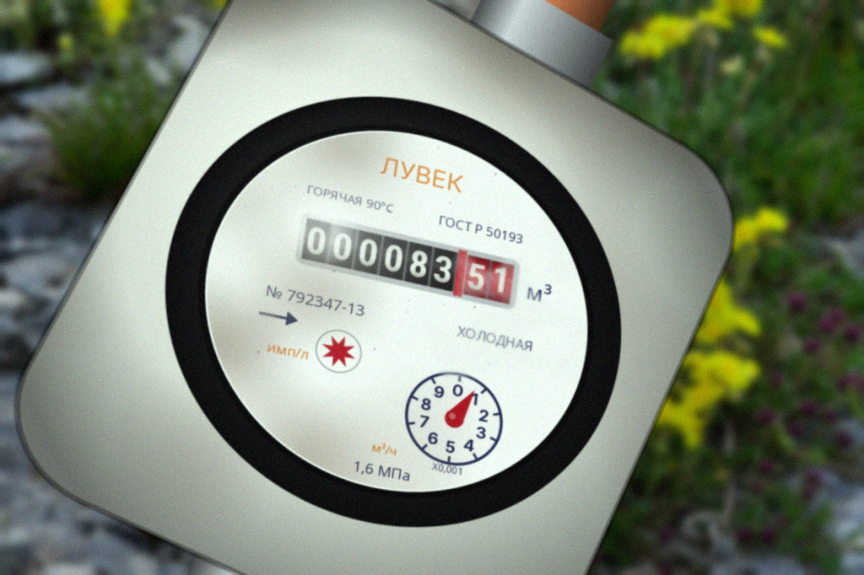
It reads **83.510** m³
